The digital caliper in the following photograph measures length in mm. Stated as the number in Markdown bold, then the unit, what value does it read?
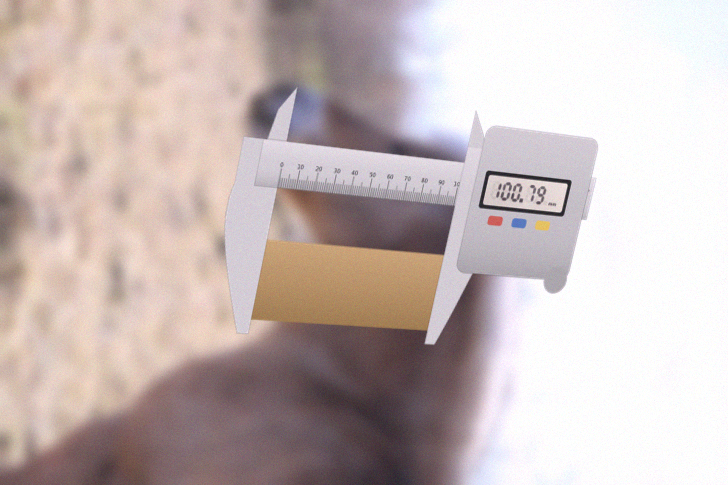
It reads **100.79** mm
